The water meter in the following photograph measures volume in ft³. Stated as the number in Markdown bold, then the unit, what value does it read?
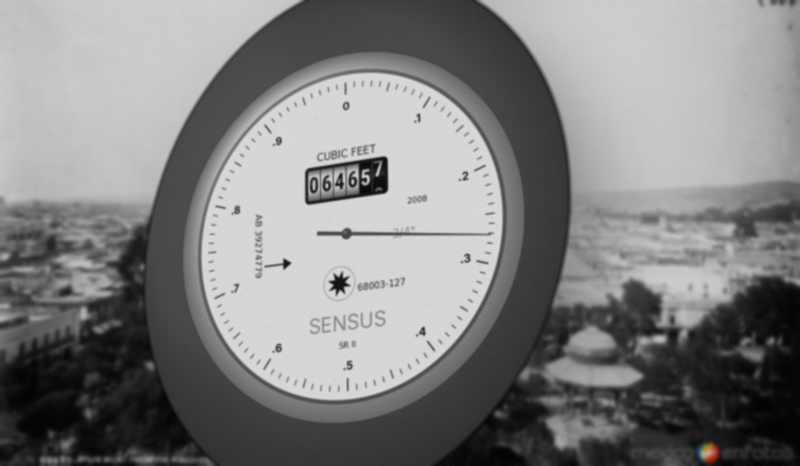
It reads **64657.27** ft³
